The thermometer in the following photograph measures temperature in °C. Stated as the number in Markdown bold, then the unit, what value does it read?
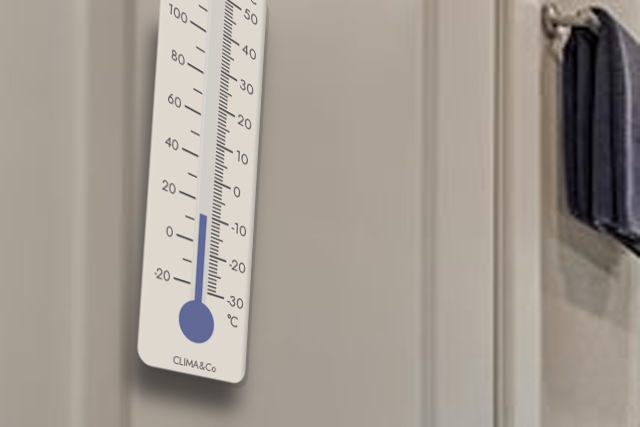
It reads **-10** °C
